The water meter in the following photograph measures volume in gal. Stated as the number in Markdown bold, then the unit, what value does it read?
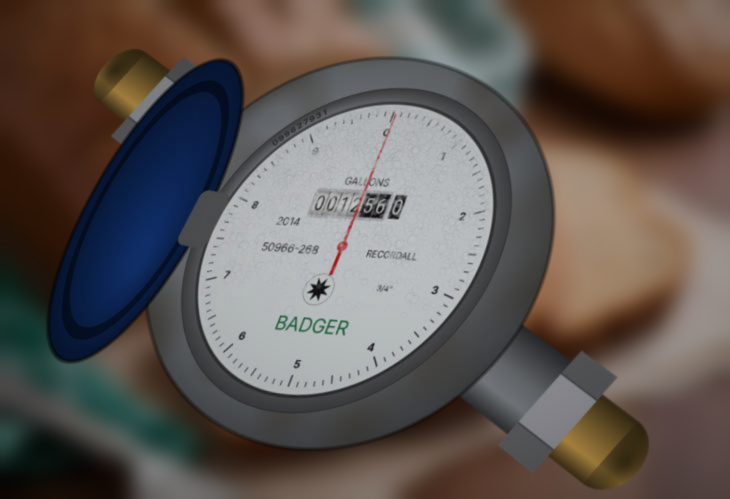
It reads **12560.0** gal
